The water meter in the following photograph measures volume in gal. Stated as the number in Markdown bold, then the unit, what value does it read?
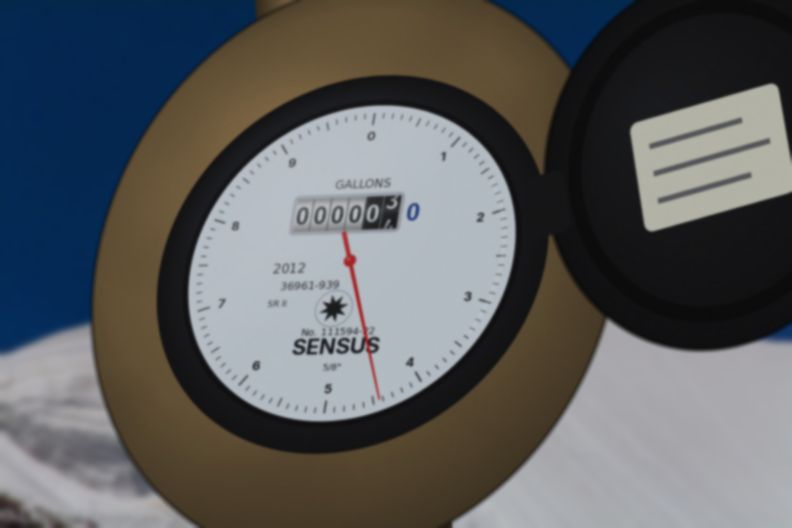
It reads **34.4** gal
